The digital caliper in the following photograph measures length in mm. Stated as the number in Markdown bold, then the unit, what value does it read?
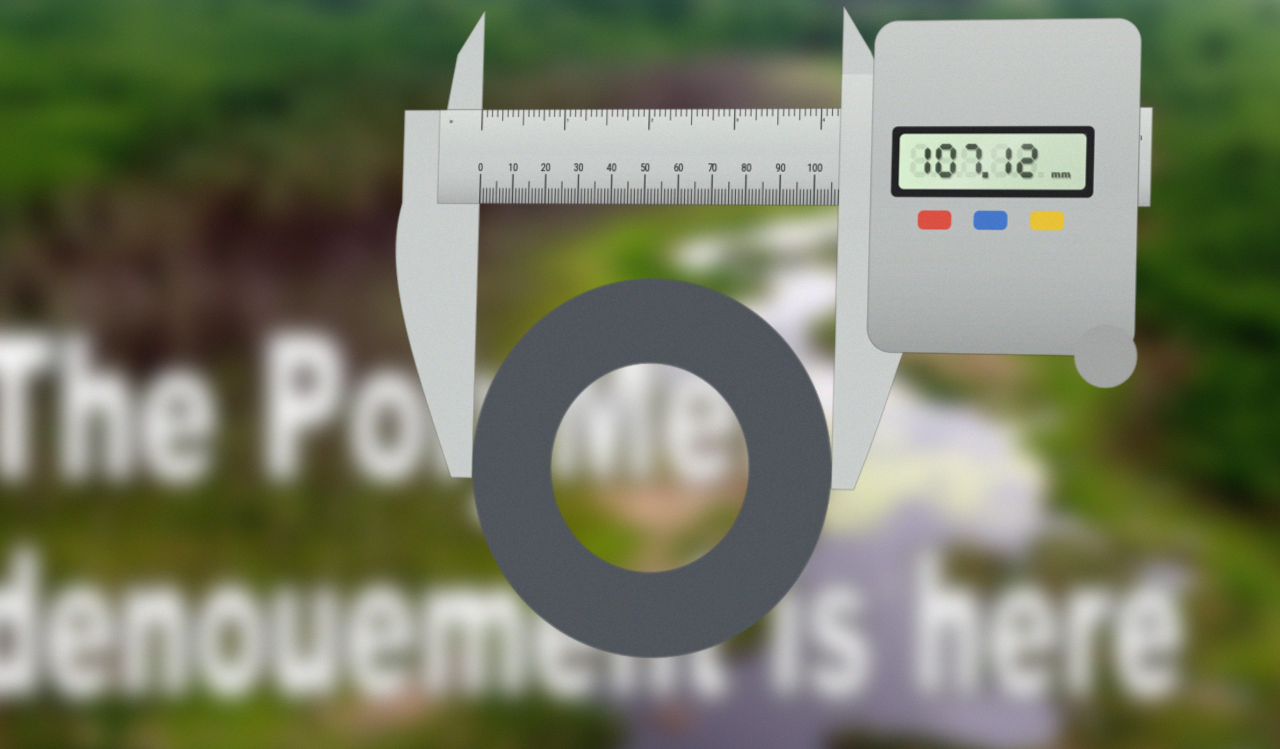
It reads **107.12** mm
